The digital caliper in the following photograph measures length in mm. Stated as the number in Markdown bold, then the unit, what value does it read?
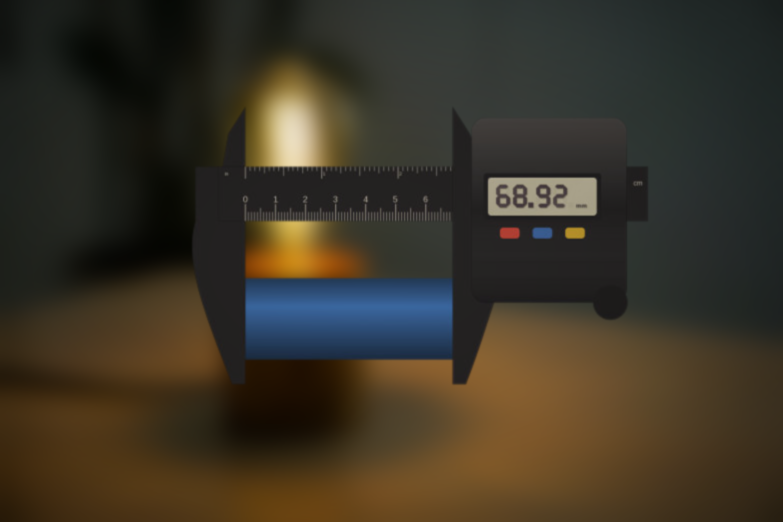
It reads **68.92** mm
